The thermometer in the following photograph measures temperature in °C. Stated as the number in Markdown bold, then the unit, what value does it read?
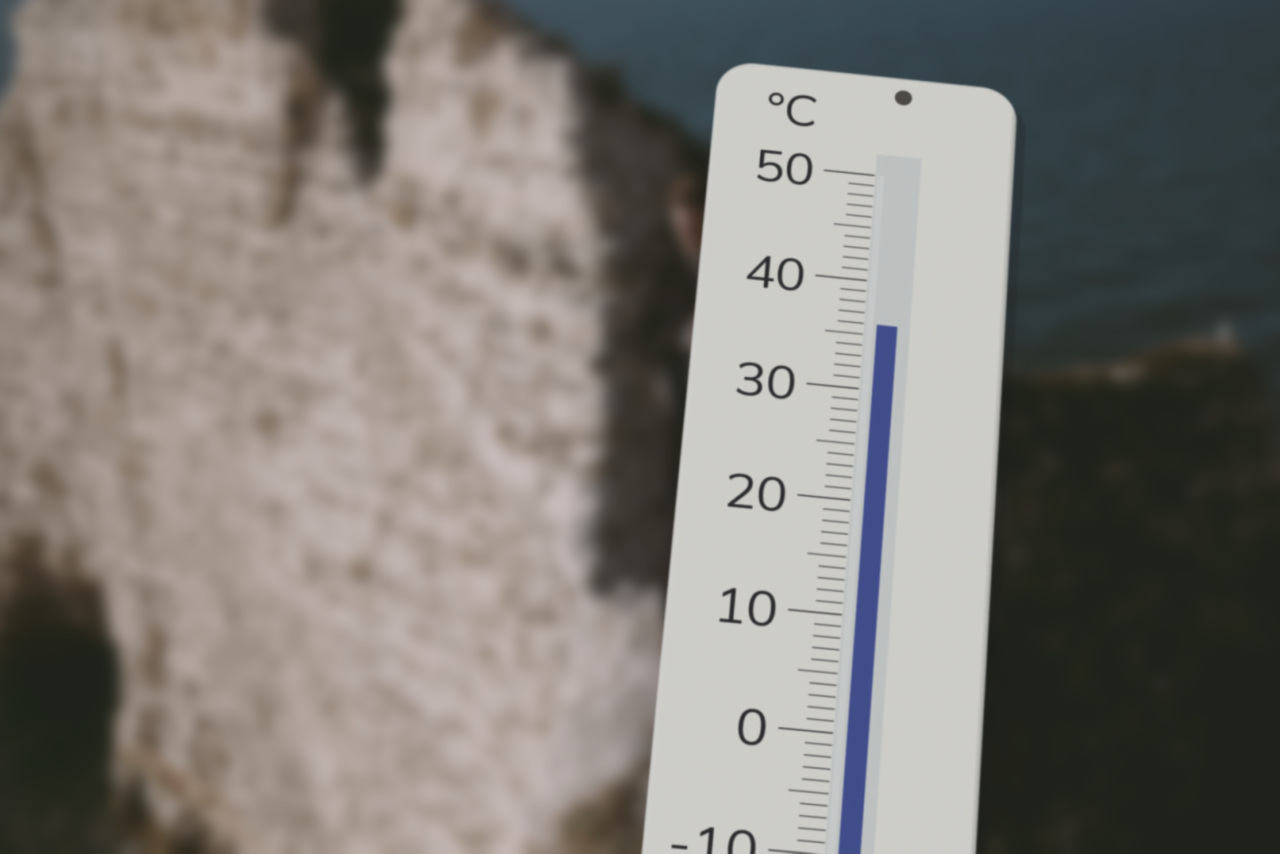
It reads **36** °C
